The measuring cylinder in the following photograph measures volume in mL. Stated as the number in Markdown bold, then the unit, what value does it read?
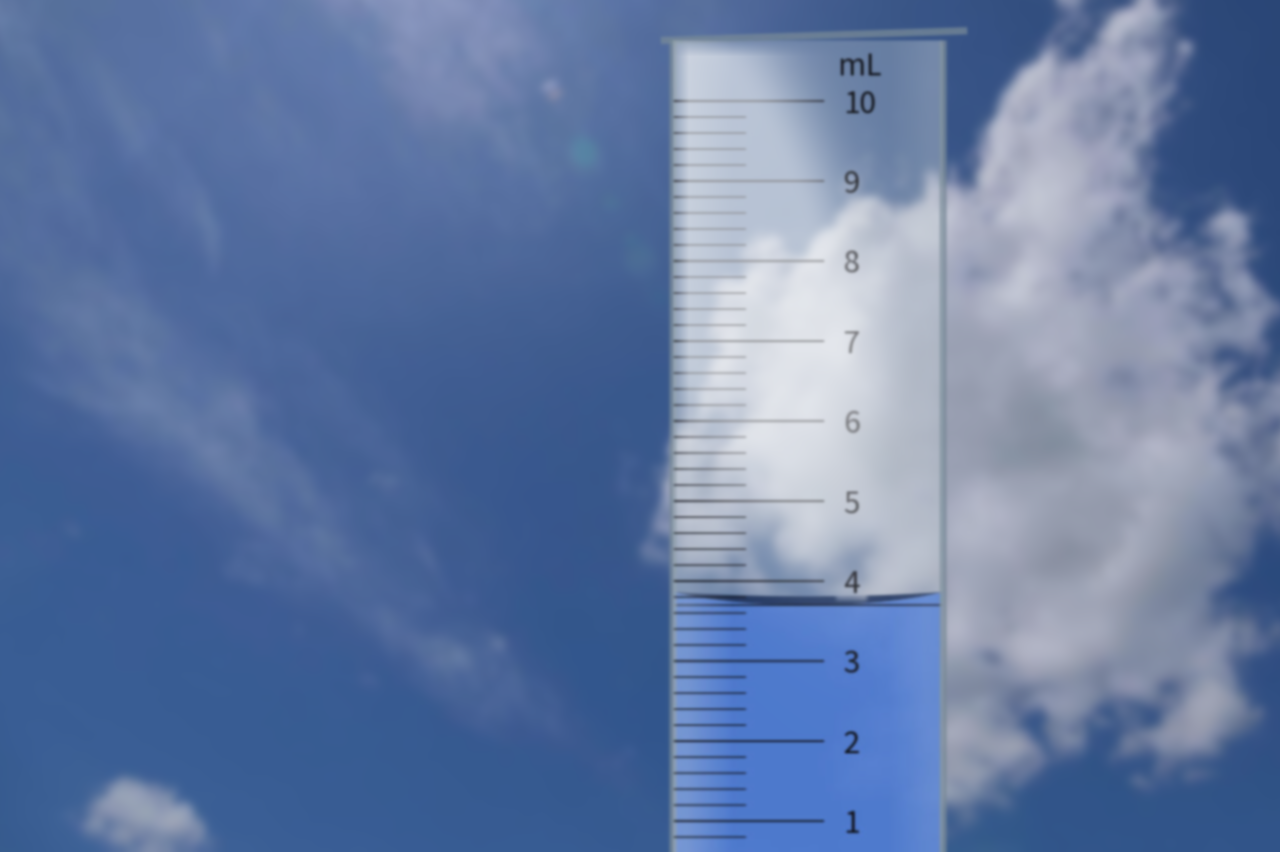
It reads **3.7** mL
